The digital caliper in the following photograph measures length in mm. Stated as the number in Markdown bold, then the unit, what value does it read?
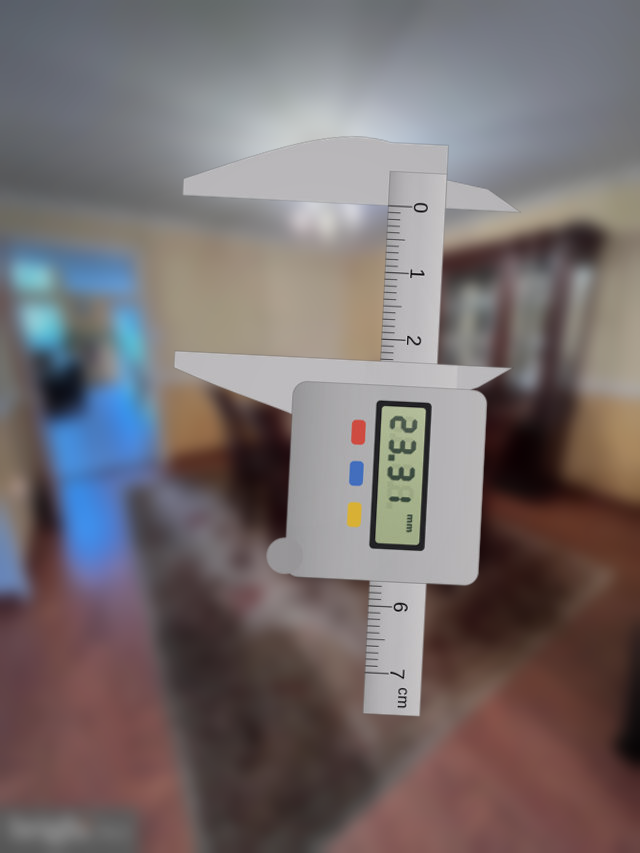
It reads **23.31** mm
